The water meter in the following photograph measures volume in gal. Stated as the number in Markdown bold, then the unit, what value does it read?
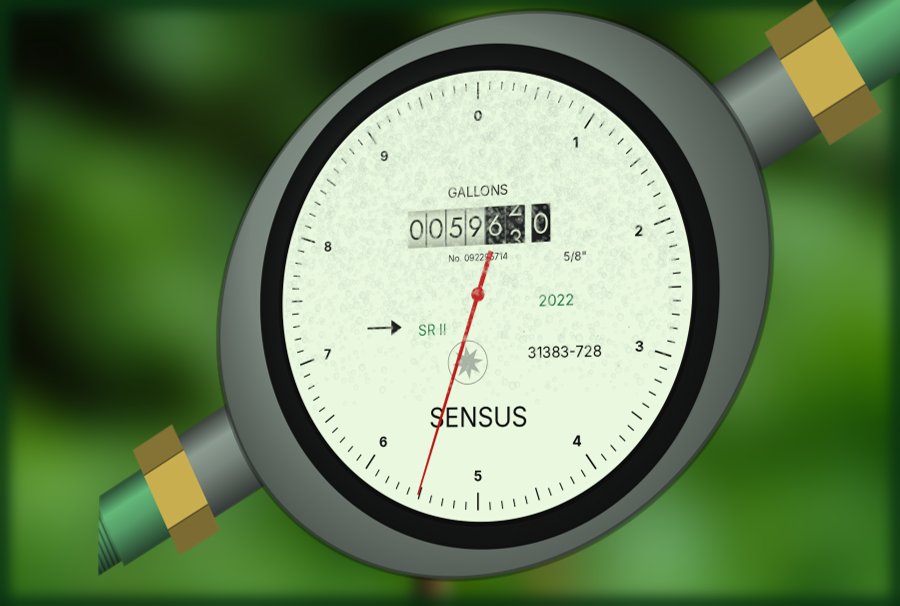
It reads **59625.5** gal
